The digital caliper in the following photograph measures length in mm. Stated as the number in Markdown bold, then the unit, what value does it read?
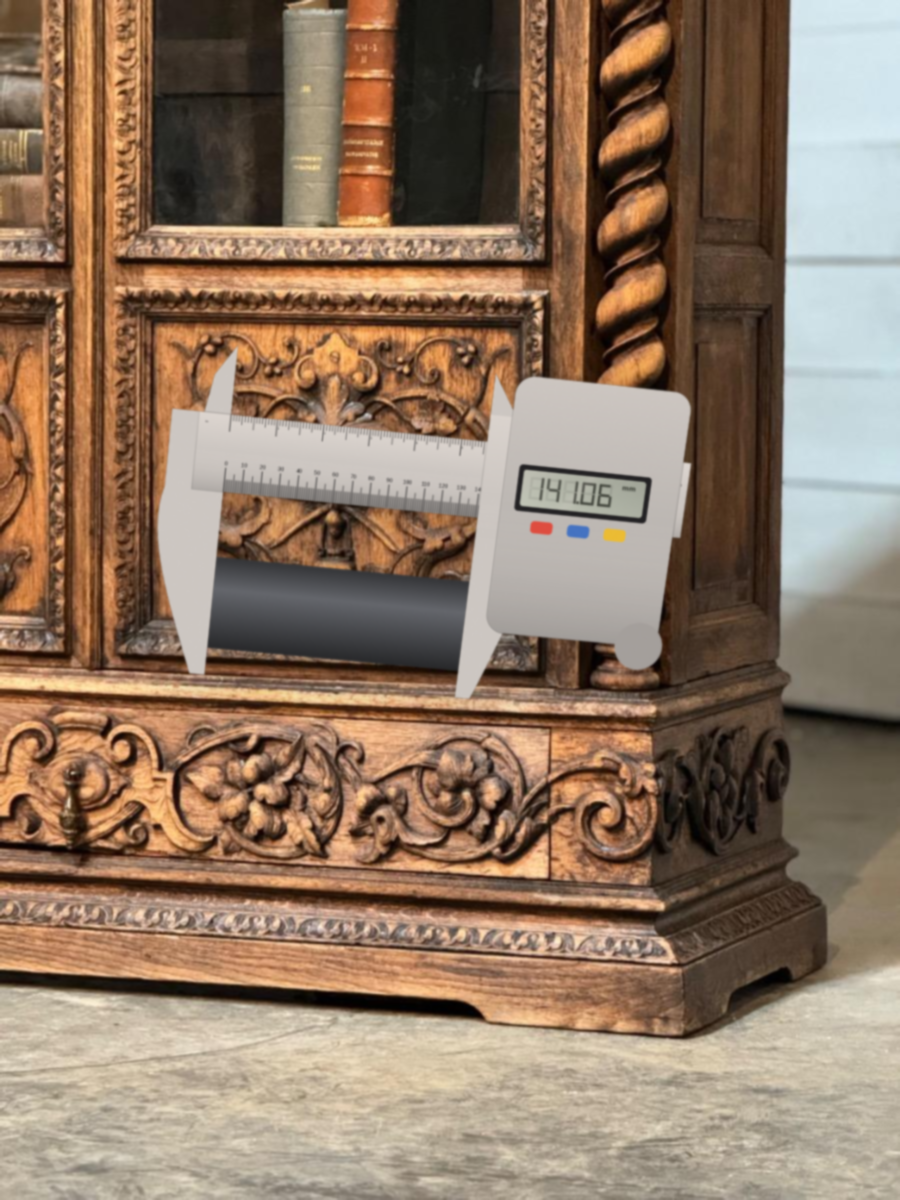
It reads **141.06** mm
